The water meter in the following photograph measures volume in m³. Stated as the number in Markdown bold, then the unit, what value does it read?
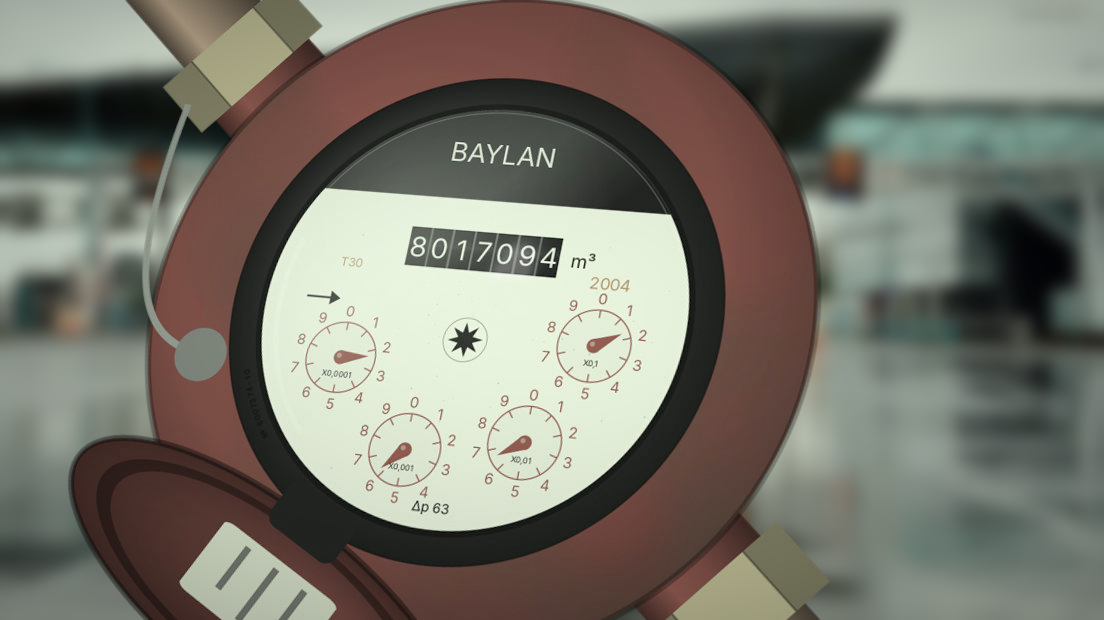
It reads **8017094.1662** m³
